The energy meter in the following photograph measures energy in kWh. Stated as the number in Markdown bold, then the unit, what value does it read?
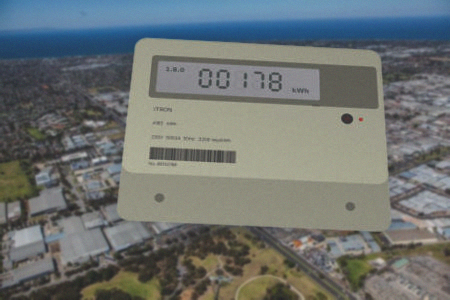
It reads **178** kWh
